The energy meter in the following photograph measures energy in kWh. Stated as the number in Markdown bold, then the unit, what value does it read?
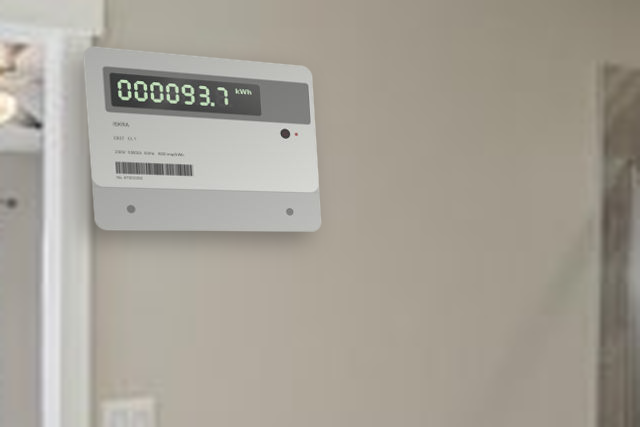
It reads **93.7** kWh
